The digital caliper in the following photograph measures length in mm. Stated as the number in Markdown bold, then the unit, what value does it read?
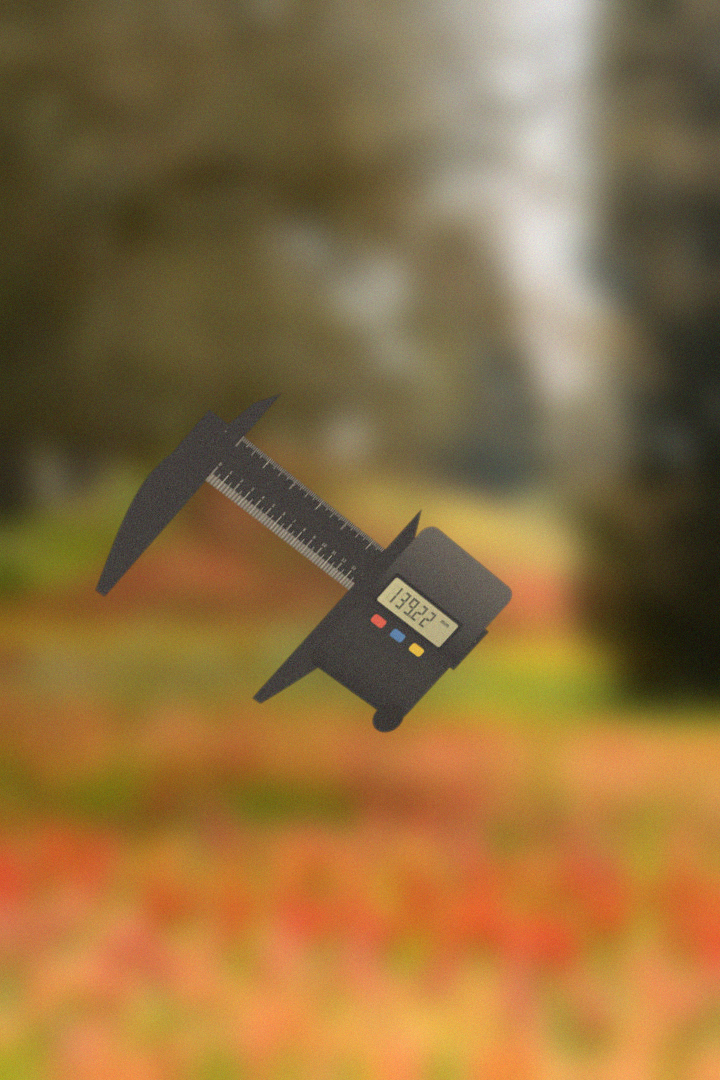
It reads **139.22** mm
